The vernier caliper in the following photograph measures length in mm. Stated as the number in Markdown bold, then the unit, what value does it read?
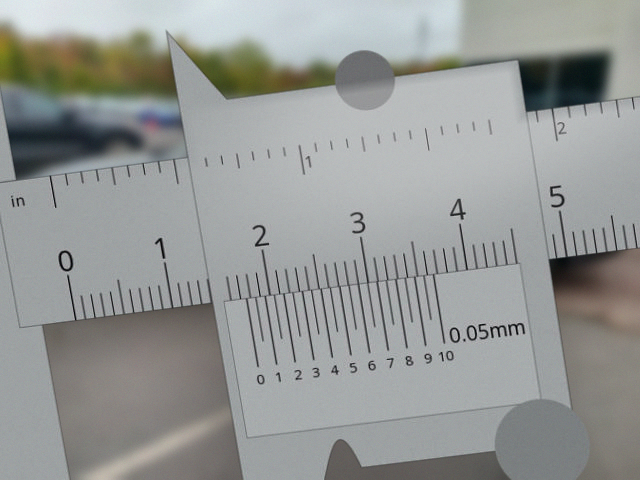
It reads **17.6** mm
